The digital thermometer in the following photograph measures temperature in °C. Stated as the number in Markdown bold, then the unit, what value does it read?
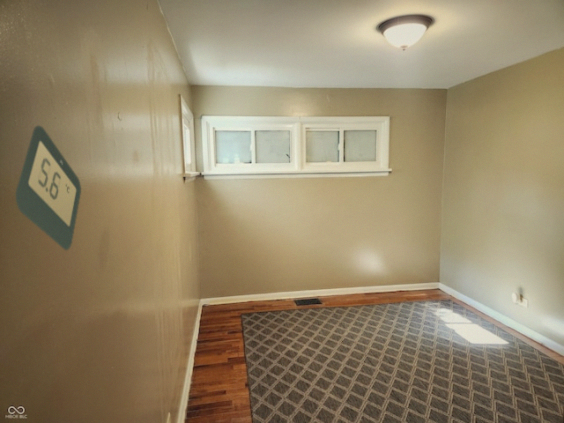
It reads **5.6** °C
